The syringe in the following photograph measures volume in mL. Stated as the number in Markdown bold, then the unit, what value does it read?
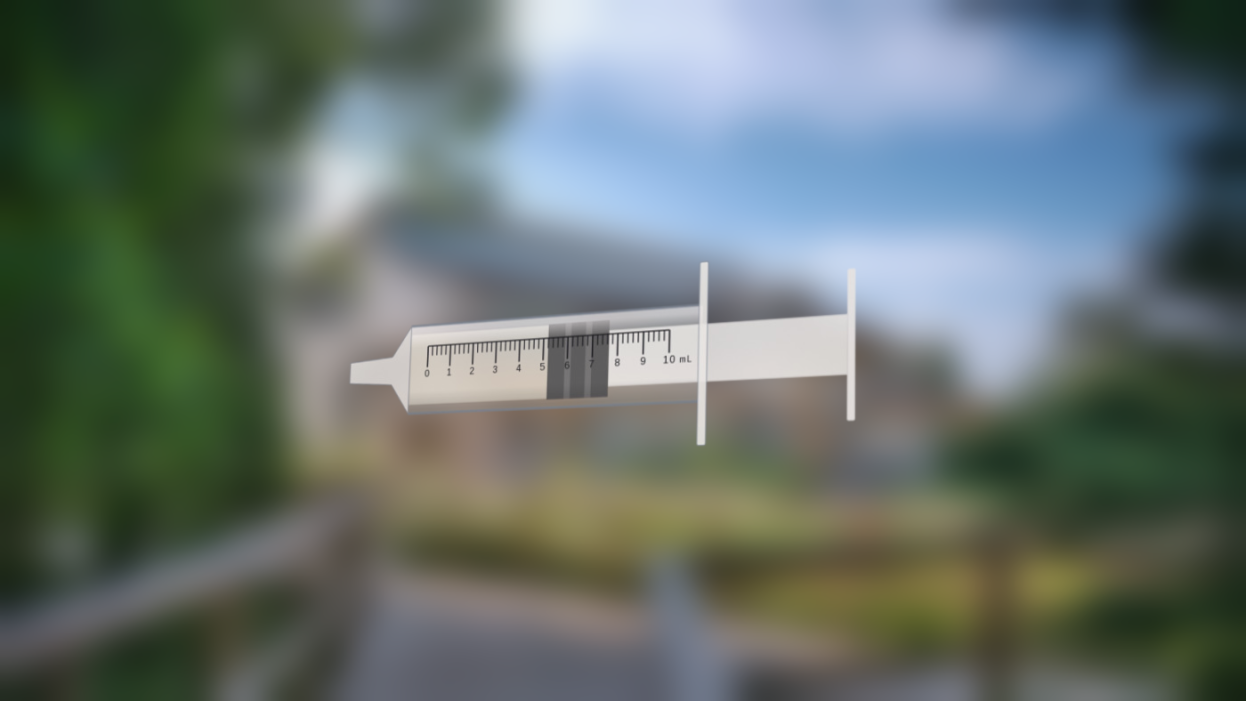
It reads **5.2** mL
